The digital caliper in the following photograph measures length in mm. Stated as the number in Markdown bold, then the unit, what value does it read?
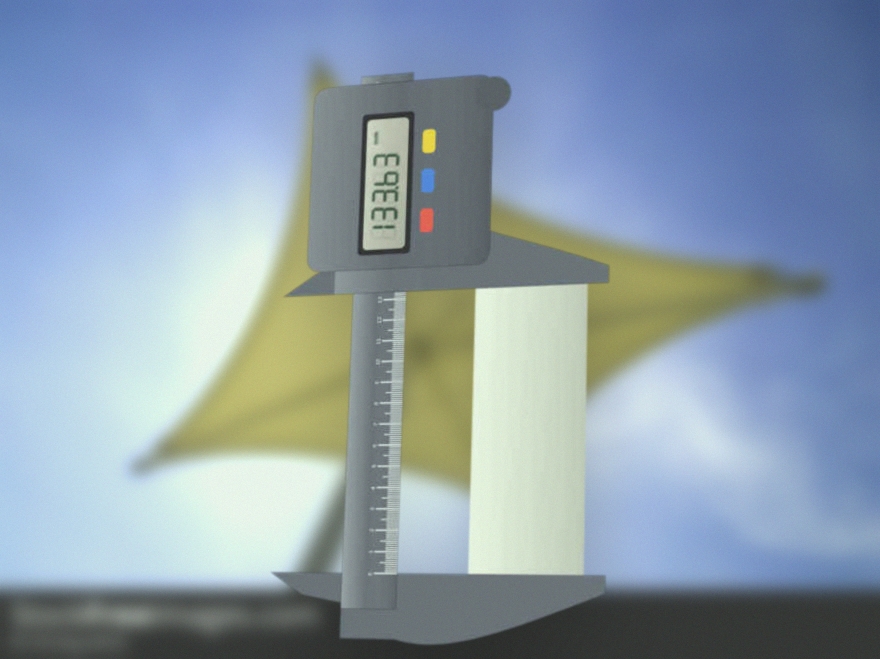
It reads **133.63** mm
